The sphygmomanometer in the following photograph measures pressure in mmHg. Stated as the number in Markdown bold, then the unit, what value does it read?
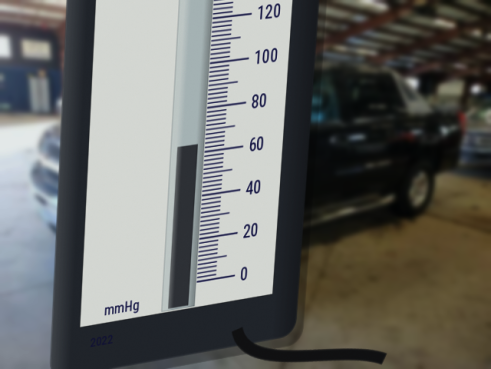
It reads **64** mmHg
